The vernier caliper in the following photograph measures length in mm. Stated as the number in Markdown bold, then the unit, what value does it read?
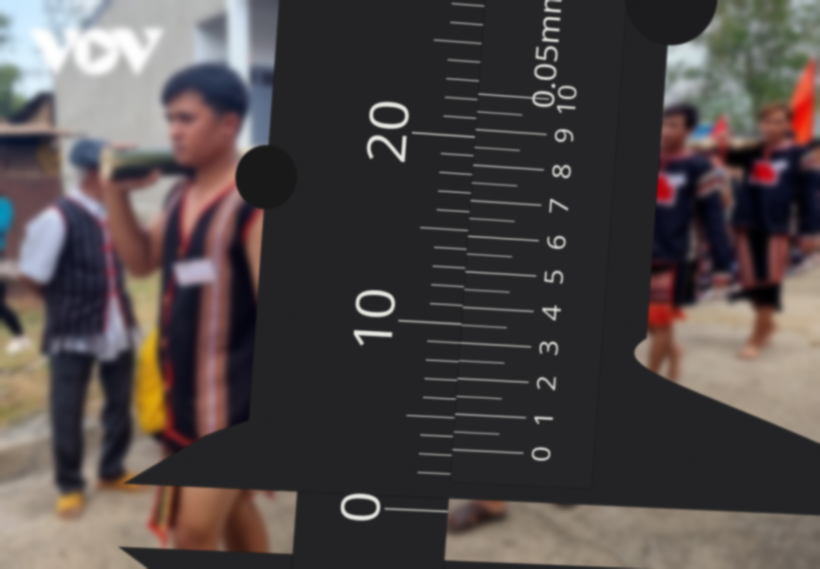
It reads **3.3** mm
